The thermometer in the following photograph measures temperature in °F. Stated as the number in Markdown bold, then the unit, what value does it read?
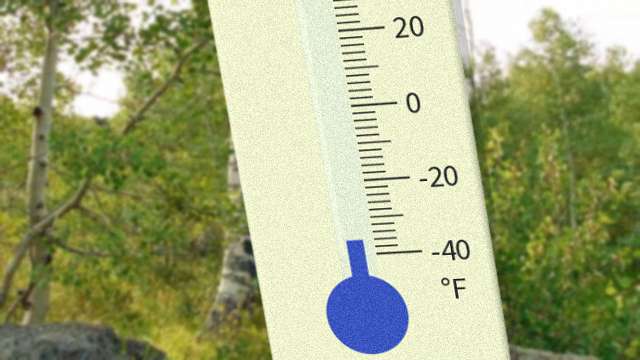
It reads **-36** °F
